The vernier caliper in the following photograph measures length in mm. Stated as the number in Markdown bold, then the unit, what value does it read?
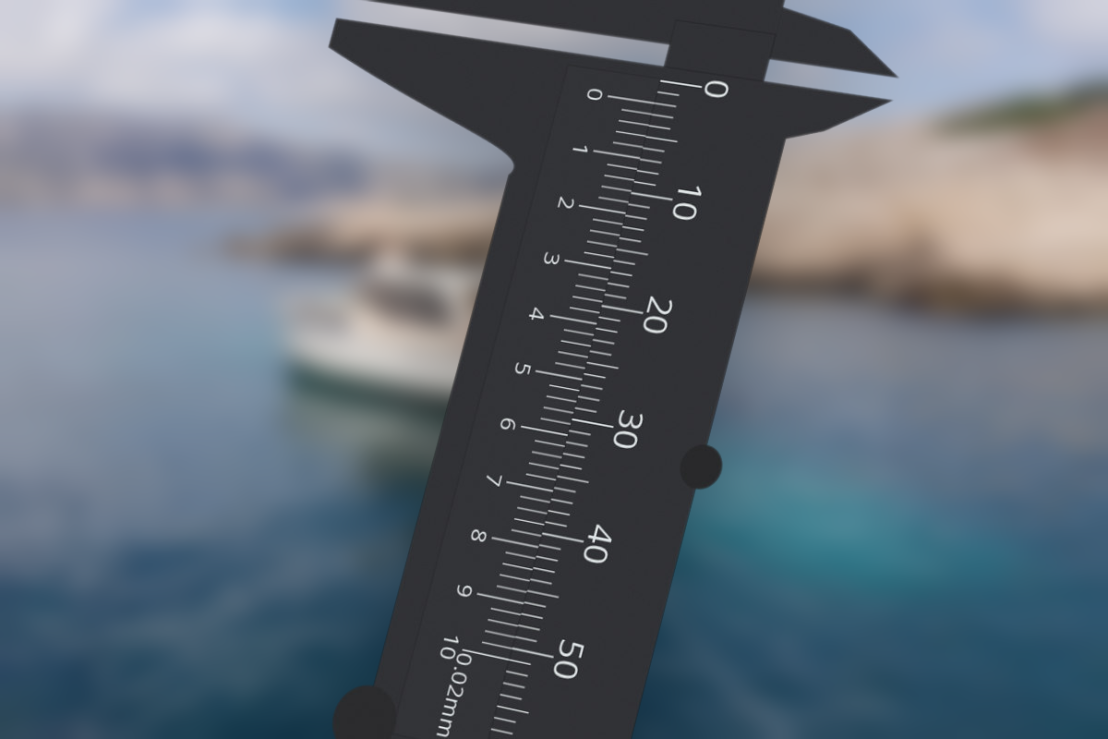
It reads **2.0** mm
